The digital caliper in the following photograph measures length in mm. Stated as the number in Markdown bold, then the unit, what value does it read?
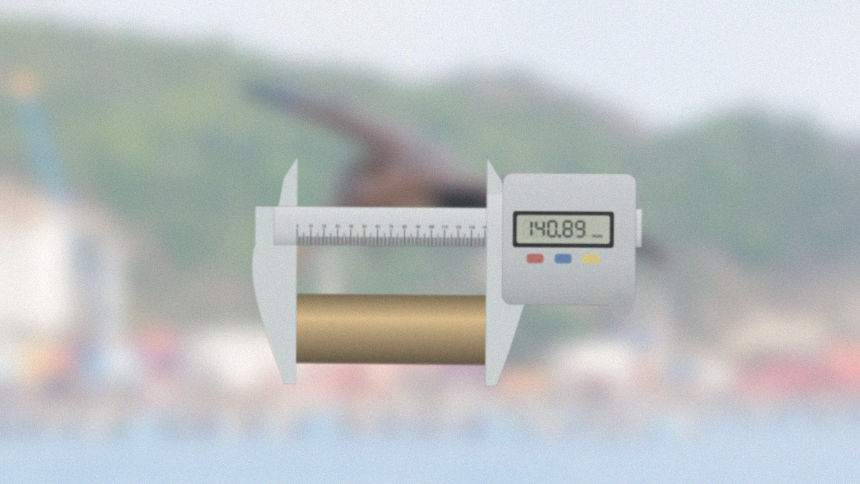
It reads **140.89** mm
